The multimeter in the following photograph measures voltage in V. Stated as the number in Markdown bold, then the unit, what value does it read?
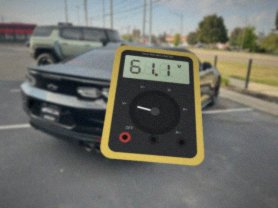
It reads **61.1** V
